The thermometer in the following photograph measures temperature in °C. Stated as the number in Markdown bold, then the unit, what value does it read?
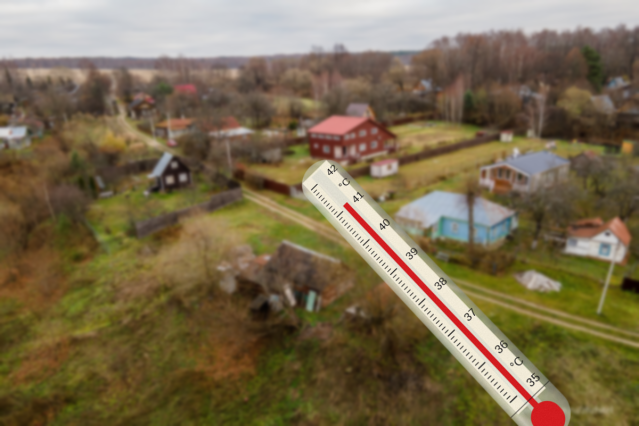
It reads **41.1** °C
